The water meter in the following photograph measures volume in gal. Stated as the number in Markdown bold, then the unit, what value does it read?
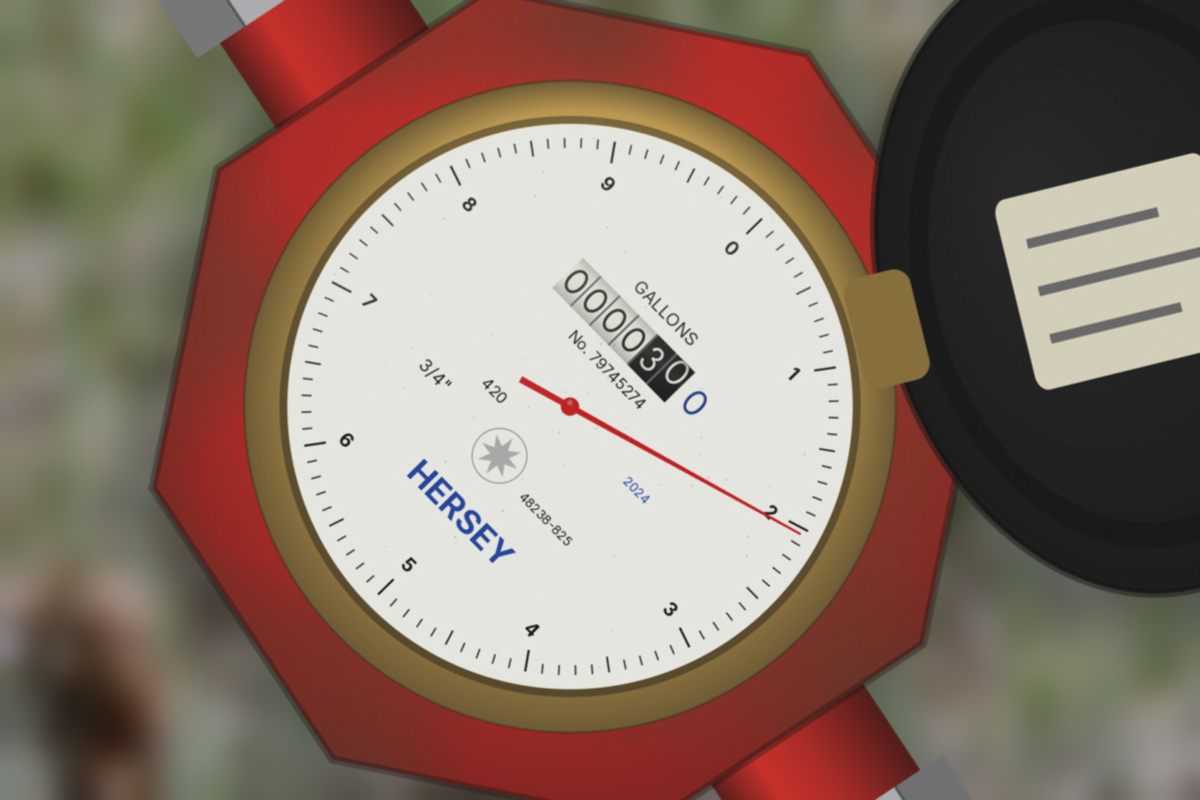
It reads **302.0** gal
